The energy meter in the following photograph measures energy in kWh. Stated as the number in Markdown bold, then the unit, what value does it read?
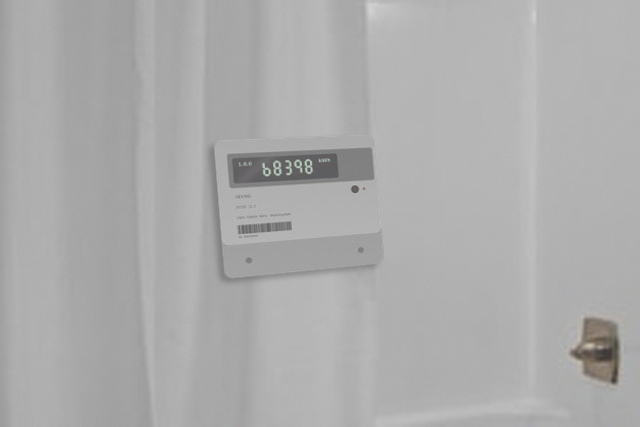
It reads **68398** kWh
